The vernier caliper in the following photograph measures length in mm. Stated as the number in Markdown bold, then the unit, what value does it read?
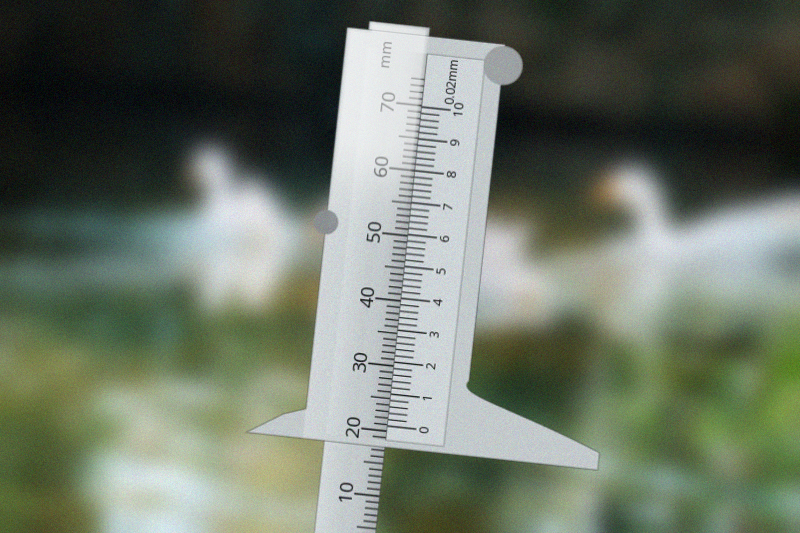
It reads **20.8** mm
